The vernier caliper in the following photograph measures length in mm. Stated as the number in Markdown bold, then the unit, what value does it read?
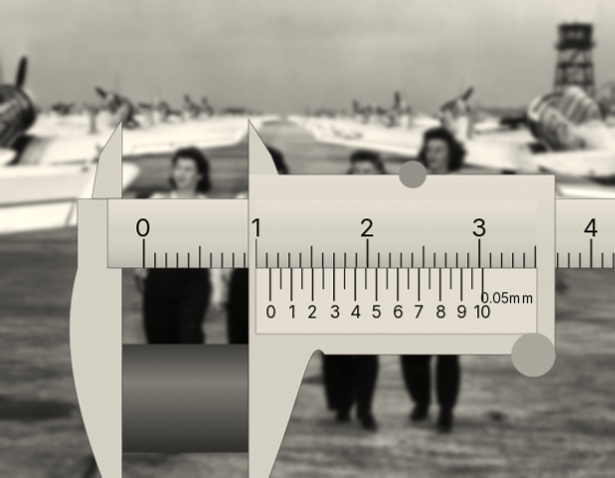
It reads **11.3** mm
